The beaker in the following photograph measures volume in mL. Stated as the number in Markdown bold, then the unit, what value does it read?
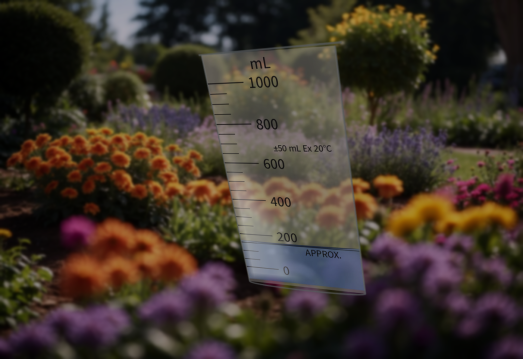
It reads **150** mL
